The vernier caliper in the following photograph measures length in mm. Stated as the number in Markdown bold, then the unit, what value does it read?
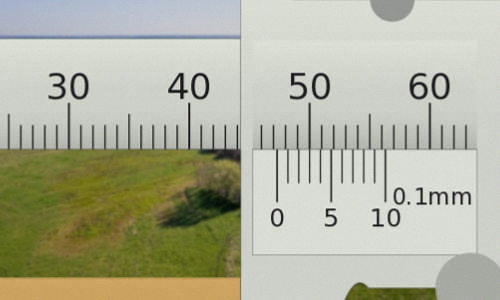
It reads **47.3** mm
